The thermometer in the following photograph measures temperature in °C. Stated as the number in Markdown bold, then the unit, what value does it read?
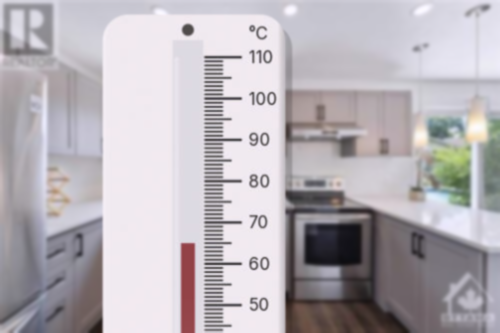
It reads **65** °C
